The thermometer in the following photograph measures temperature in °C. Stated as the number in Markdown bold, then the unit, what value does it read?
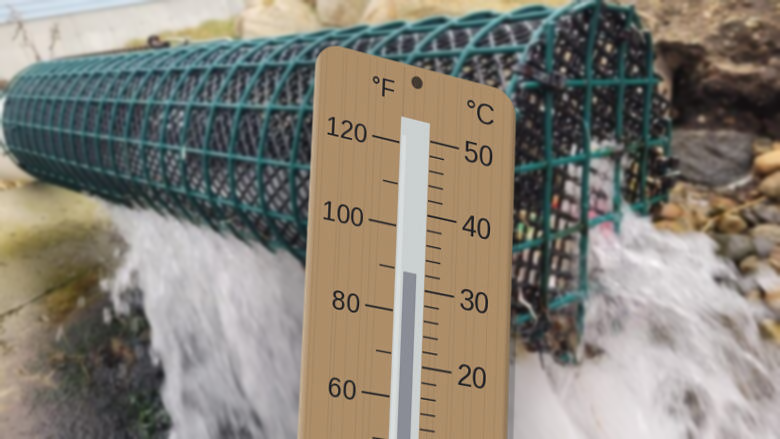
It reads **32** °C
